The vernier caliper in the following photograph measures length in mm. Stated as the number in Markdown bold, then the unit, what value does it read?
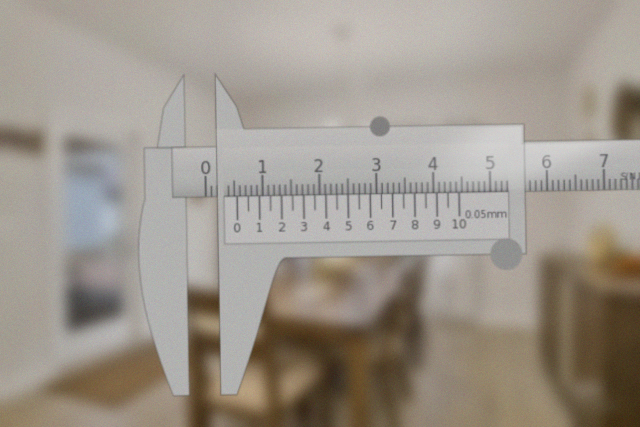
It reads **5.5** mm
